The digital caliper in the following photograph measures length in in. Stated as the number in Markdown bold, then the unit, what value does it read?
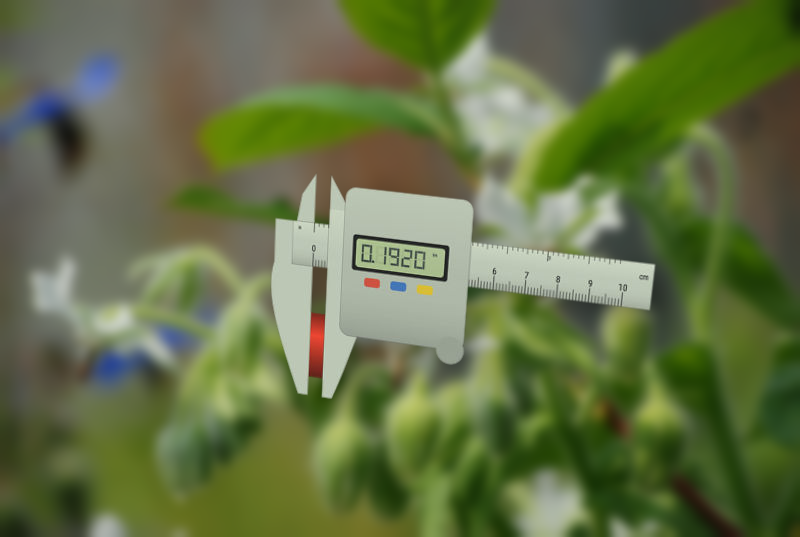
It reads **0.1920** in
